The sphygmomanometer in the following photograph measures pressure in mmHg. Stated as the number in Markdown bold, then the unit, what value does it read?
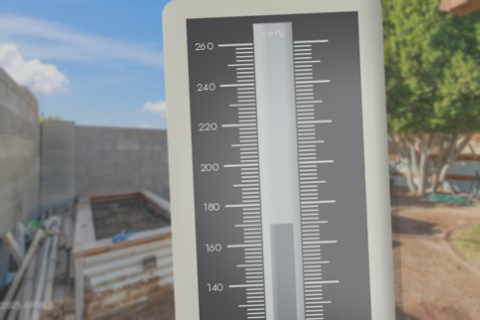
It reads **170** mmHg
